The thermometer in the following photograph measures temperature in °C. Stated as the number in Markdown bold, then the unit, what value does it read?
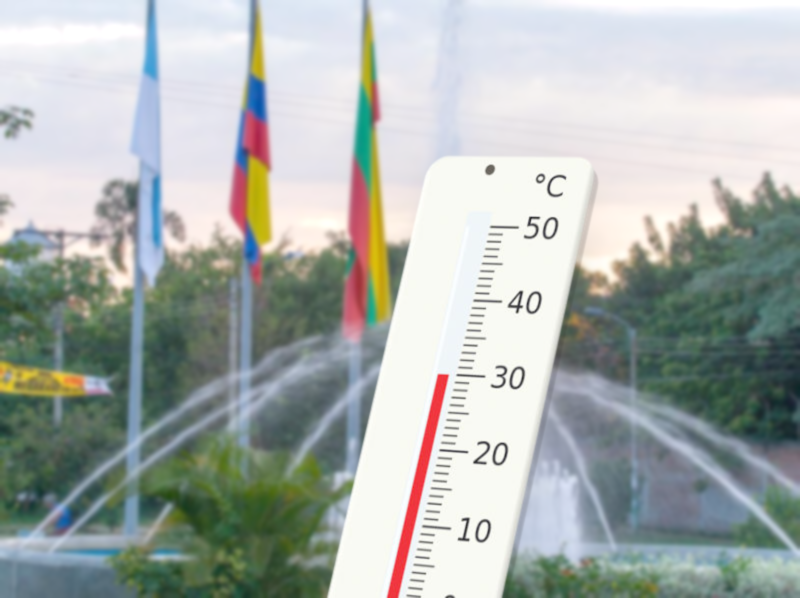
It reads **30** °C
